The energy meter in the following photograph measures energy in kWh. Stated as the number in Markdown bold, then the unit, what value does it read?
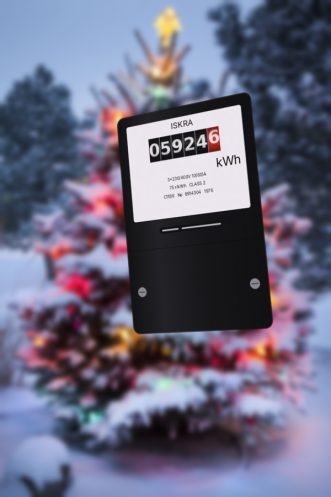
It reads **5924.6** kWh
